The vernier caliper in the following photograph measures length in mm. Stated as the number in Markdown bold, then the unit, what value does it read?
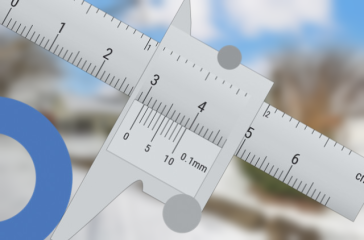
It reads **30.4** mm
